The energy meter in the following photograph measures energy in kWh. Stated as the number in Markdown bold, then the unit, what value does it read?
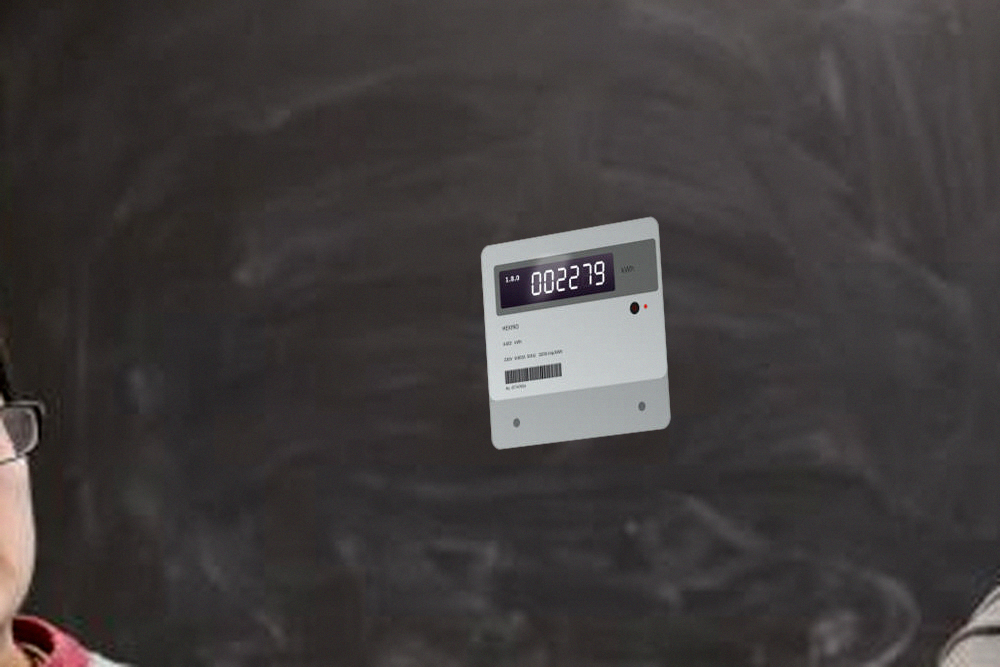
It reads **2279** kWh
